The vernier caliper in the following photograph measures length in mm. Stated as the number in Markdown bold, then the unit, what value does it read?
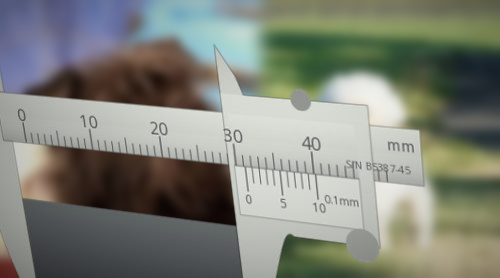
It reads **31.2** mm
